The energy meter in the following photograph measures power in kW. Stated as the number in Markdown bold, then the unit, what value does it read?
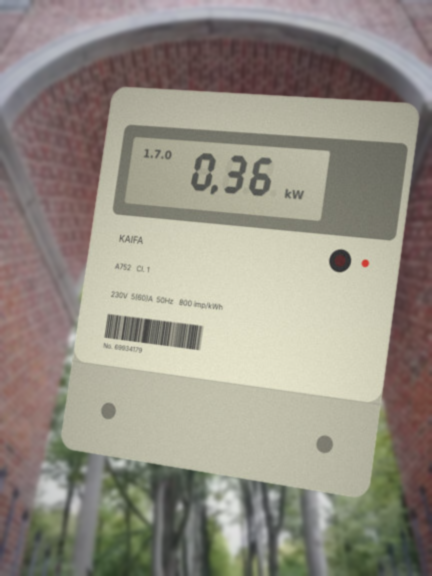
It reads **0.36** kW
